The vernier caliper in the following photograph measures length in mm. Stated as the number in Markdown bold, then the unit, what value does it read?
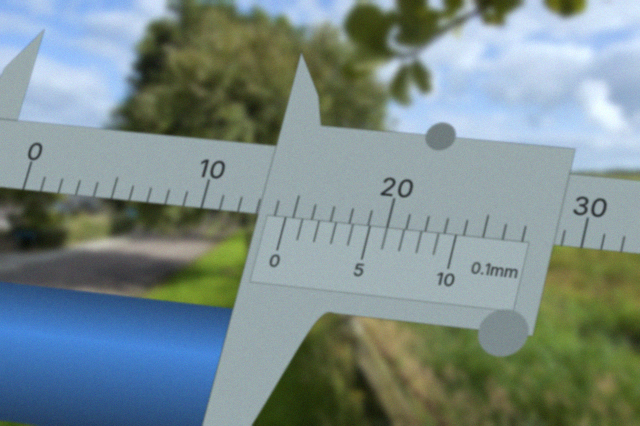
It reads **14.6** mm
